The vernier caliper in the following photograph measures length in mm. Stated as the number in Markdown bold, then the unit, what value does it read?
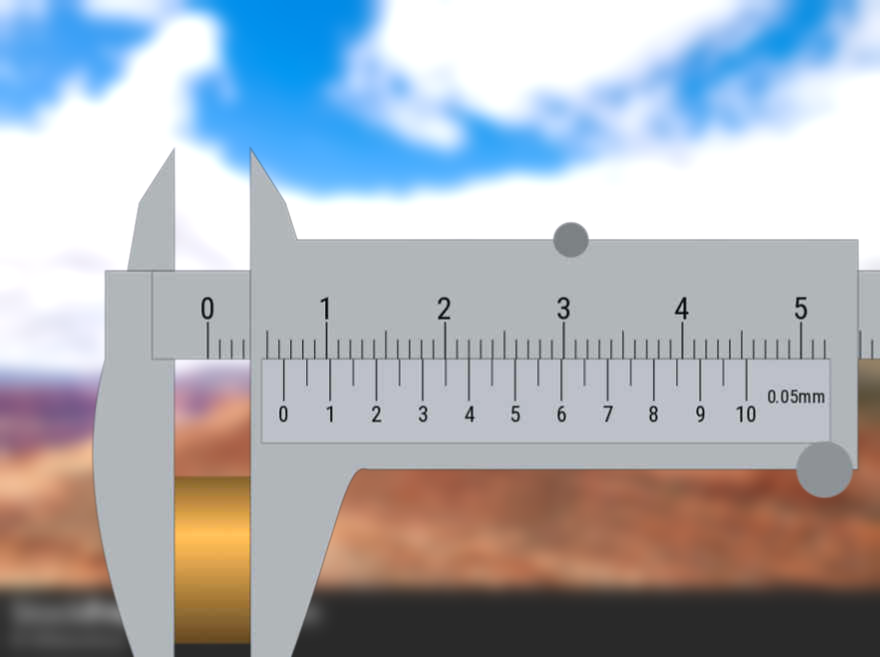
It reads **6.4** mm
